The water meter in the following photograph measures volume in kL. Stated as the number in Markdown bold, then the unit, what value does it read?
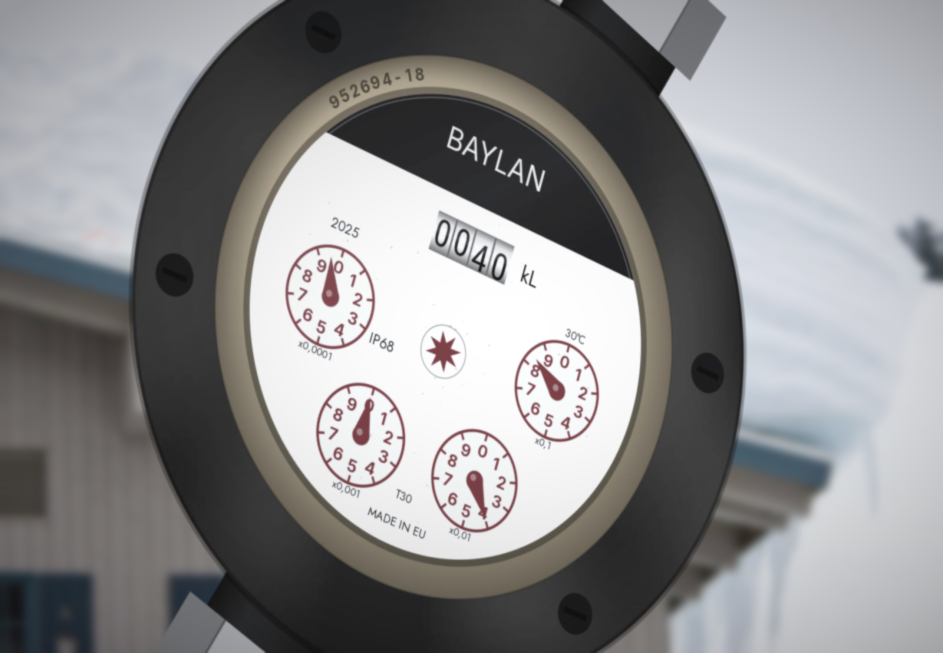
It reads **39.8399** kL
